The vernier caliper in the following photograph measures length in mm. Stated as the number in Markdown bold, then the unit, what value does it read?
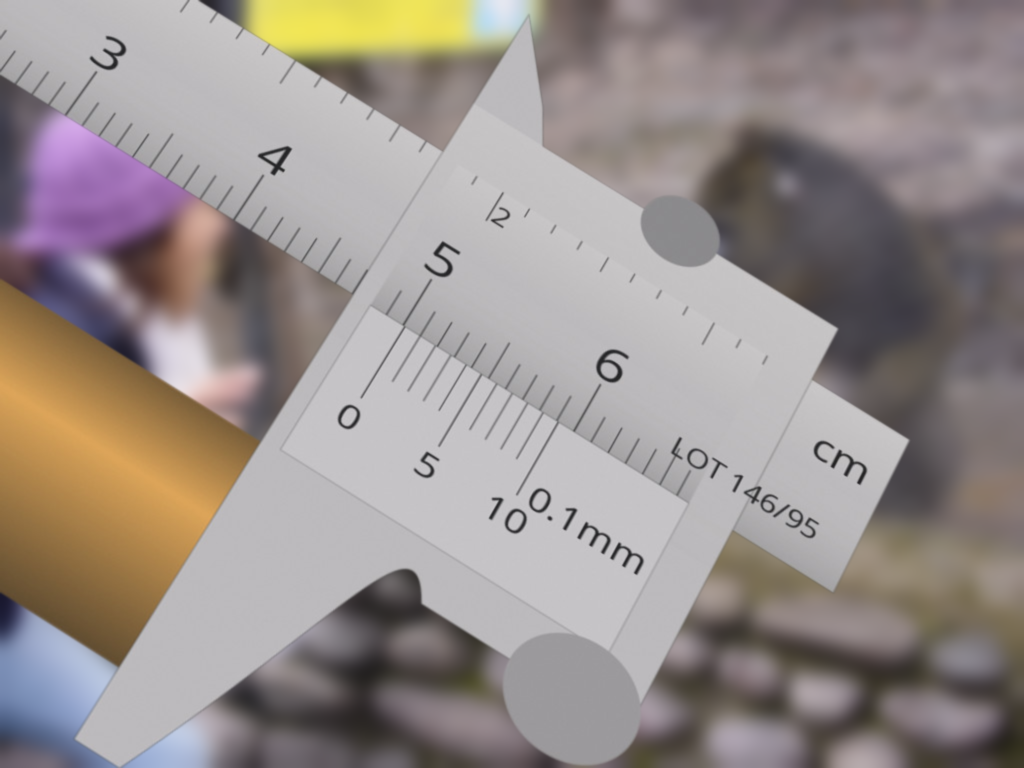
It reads **50.1** mm
